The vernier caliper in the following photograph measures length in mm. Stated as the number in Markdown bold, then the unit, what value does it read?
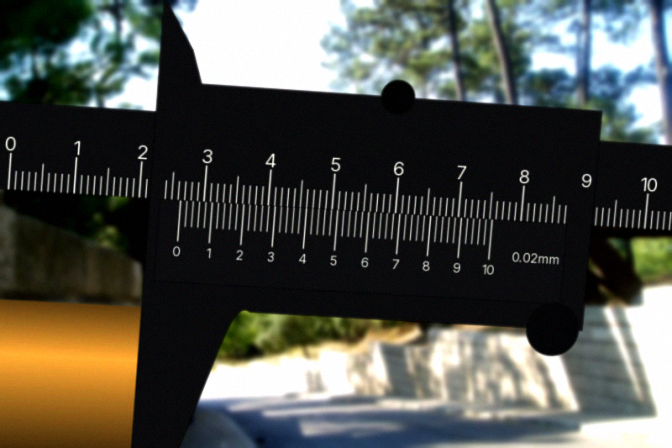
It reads **26.4** mm
